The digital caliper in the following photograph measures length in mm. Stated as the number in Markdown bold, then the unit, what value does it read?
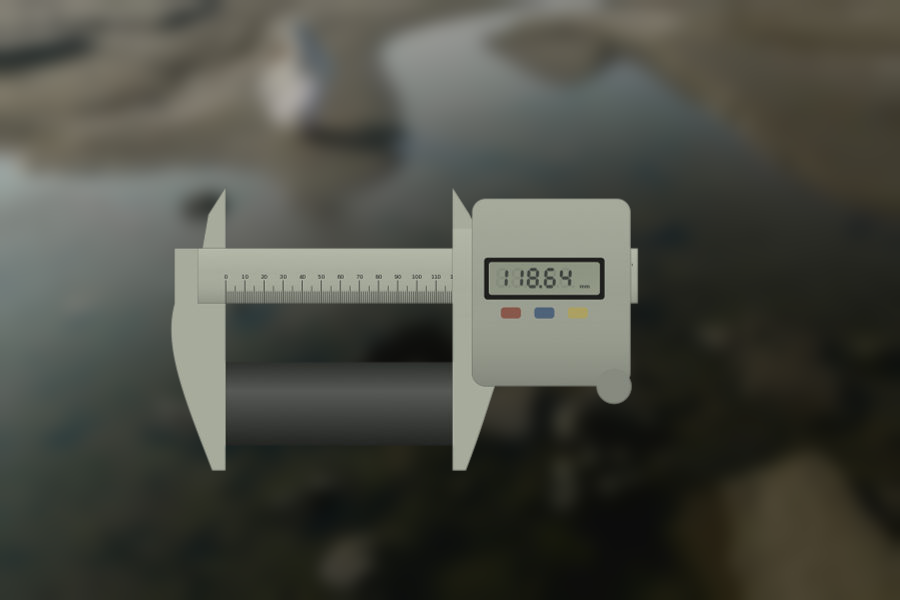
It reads **118.64** mm
